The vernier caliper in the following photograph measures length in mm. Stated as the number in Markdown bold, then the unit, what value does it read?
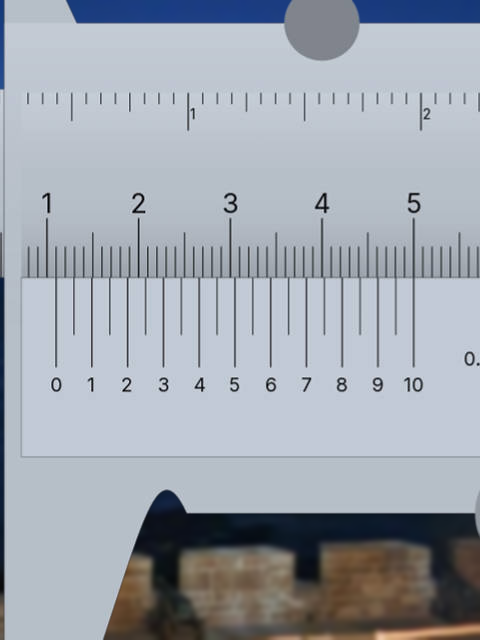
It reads **11.0** mm
